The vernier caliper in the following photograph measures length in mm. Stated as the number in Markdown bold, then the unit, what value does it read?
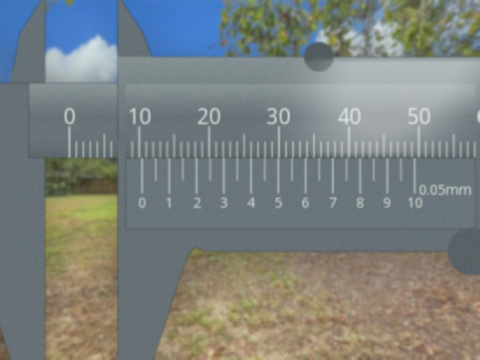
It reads **10.4** mm
